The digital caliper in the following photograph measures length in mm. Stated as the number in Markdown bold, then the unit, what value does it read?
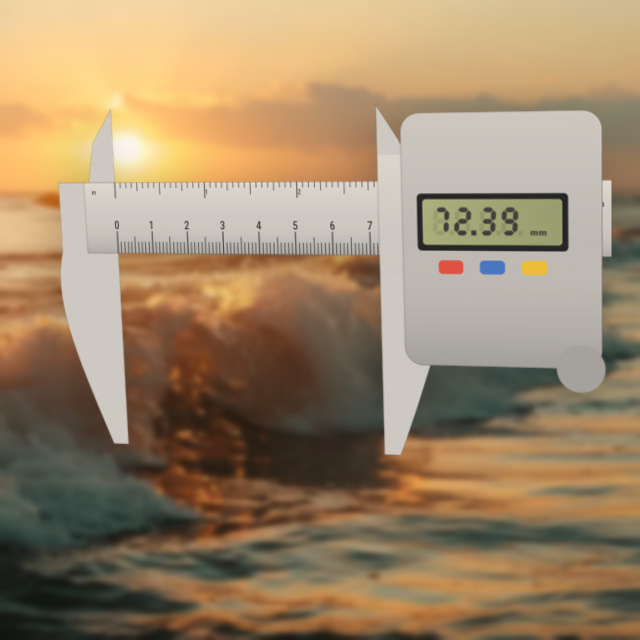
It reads **72.39** mm
